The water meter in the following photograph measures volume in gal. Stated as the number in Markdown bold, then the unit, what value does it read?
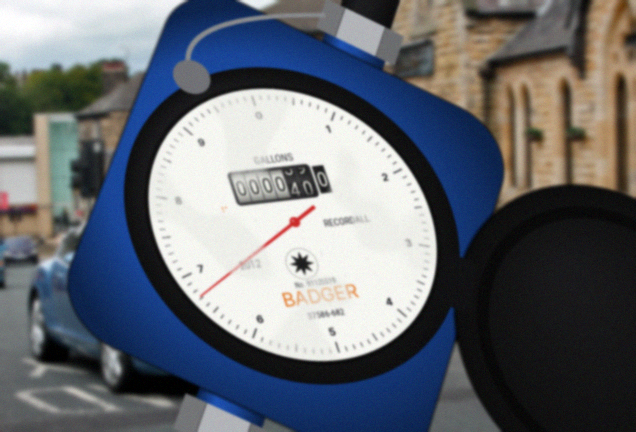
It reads **396.7** gal
